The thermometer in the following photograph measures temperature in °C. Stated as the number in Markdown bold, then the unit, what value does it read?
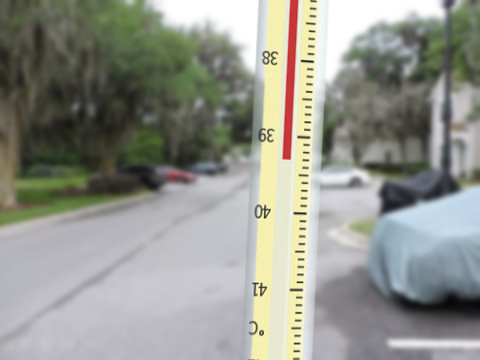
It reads **39.3** °C
